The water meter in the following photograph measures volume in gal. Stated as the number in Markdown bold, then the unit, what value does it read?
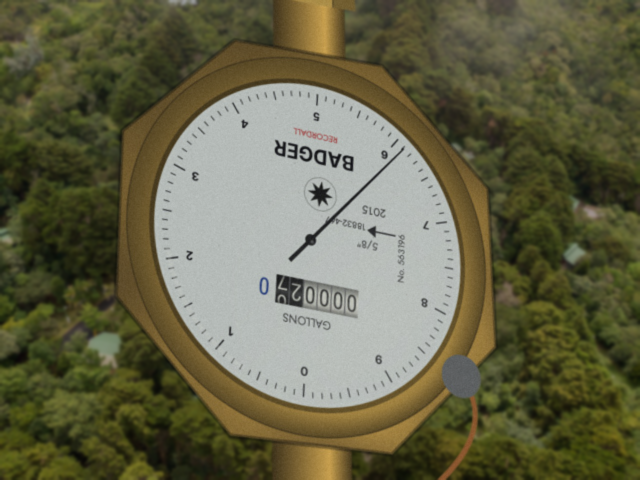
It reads **266.1** gal
